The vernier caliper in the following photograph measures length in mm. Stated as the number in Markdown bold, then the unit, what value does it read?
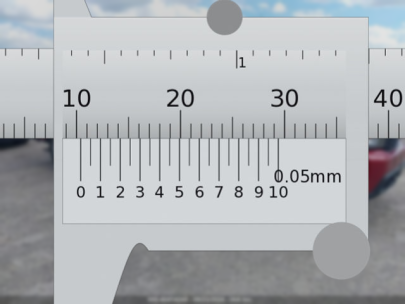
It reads **10.4** mm
